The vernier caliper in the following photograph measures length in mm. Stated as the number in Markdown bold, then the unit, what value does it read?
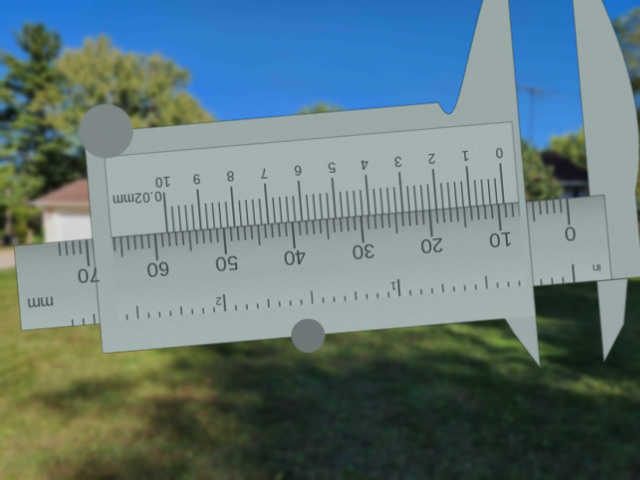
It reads **9.2** mm
